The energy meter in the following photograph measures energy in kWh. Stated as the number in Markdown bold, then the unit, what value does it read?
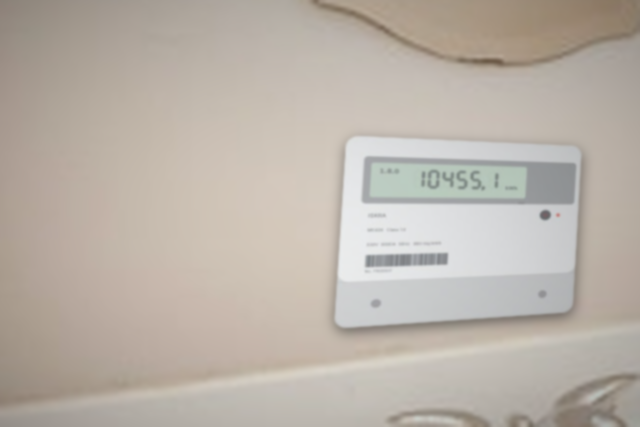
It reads **10455.1** kWh
